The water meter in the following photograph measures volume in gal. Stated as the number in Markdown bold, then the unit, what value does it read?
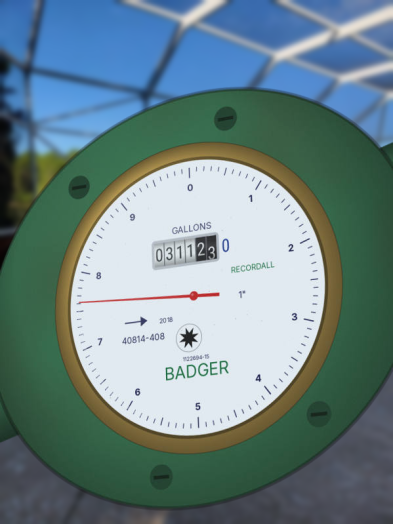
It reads **311227.6** gal
